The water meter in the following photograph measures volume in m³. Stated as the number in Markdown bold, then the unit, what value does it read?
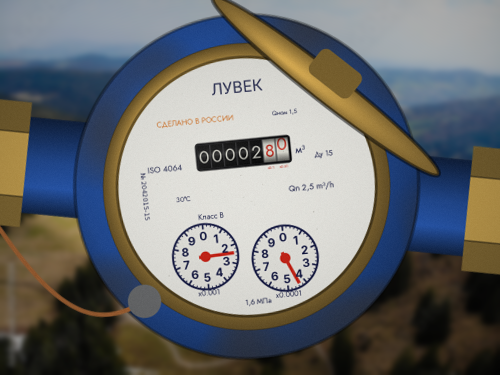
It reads **2.8024** m³
